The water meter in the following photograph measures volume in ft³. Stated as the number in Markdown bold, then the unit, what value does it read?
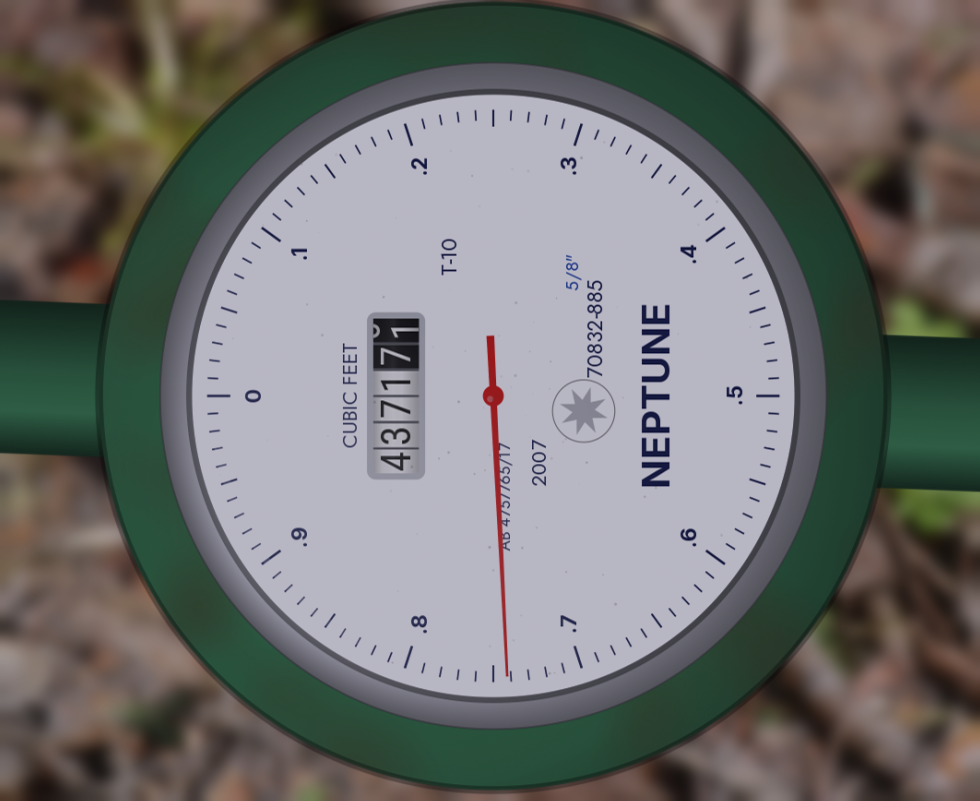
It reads **437170.74** ft³
